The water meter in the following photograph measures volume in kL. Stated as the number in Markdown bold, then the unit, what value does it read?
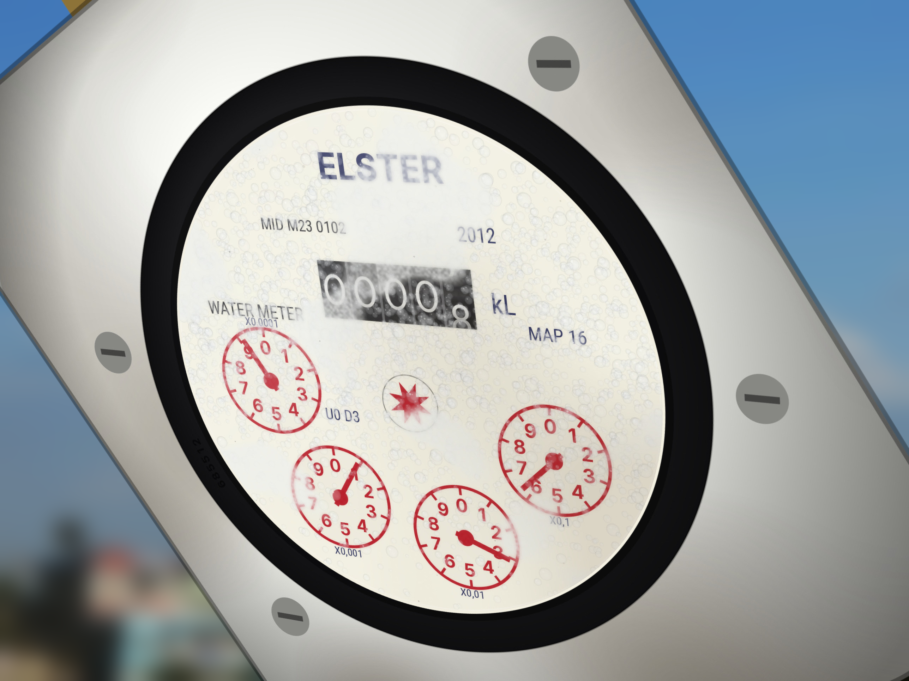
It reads **7.6309** kL
